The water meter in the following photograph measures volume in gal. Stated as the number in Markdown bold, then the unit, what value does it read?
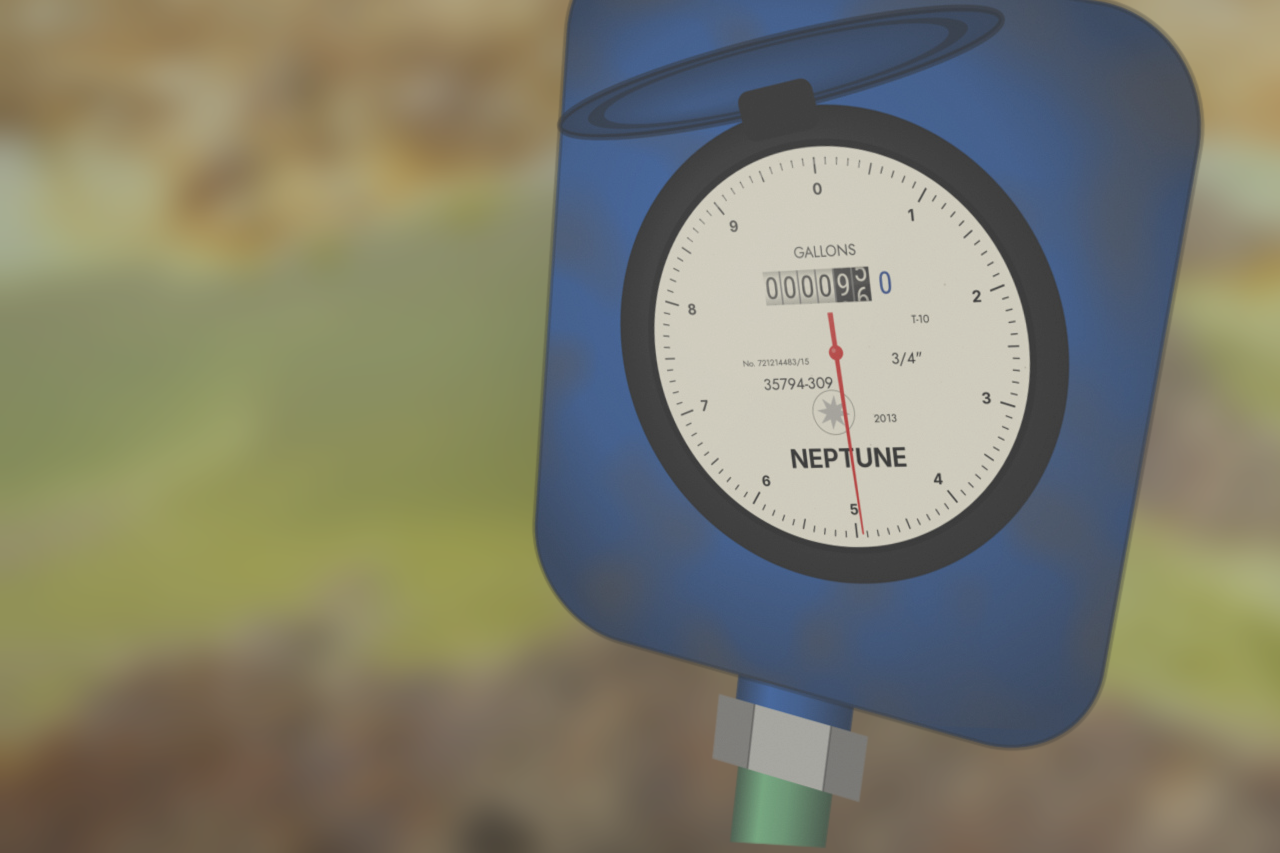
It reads **954.9** gal
